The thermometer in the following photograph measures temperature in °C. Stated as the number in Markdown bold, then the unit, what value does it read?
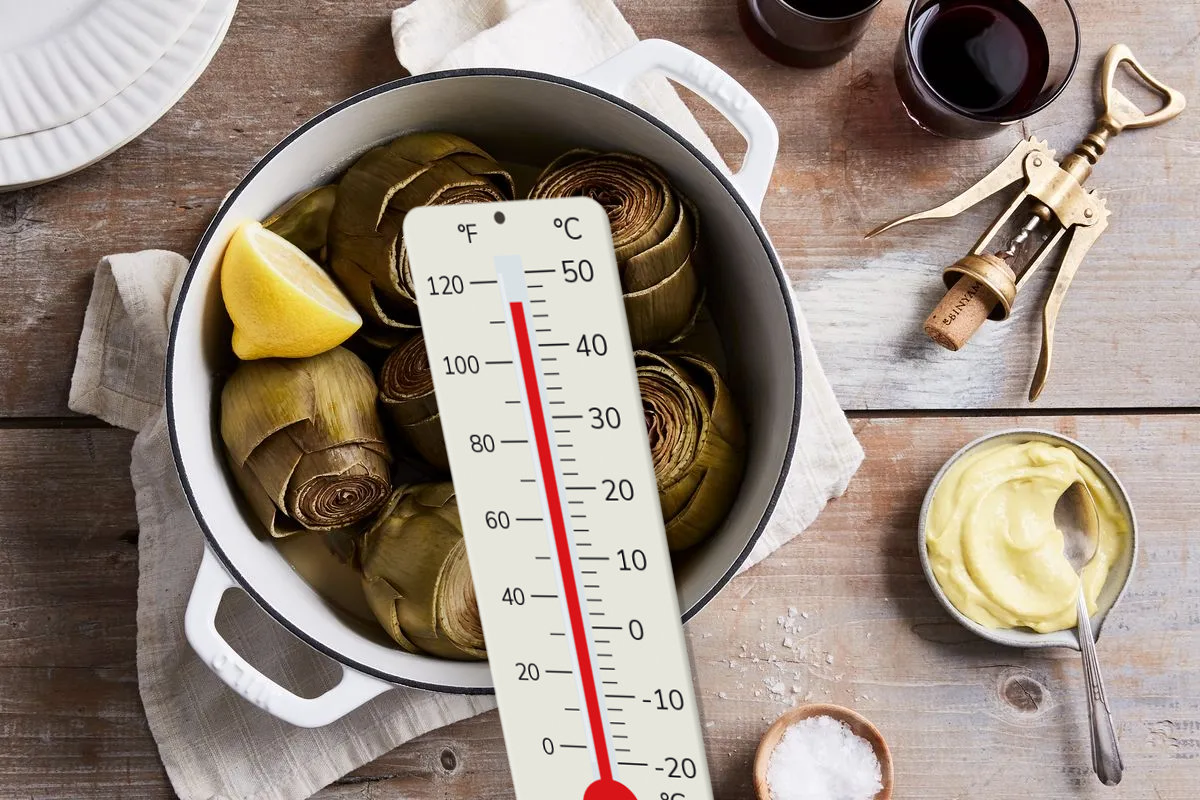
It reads **46** °C
